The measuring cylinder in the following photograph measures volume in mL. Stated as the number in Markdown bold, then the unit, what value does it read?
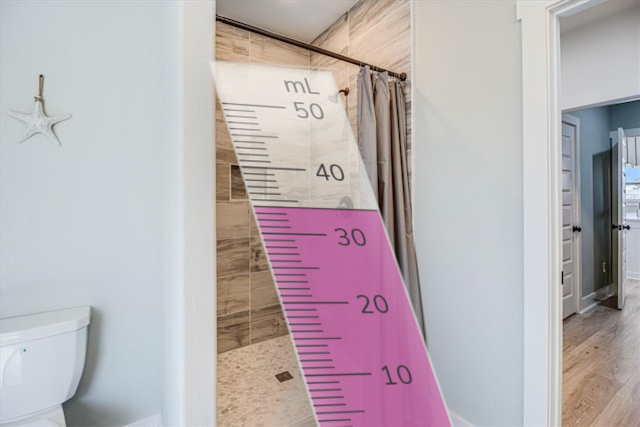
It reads **34** mL
